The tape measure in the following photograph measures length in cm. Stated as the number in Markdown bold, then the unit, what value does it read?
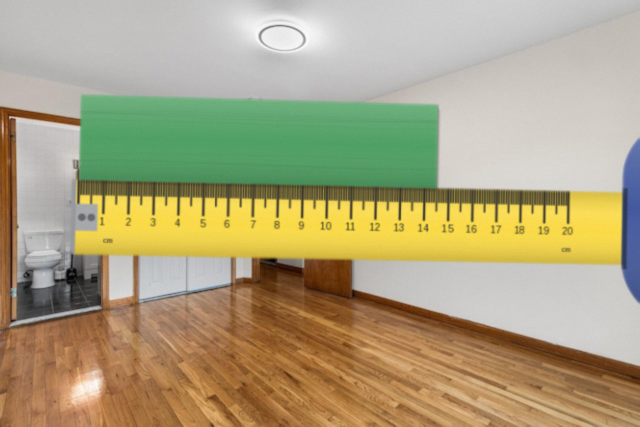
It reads **14.5** cm
